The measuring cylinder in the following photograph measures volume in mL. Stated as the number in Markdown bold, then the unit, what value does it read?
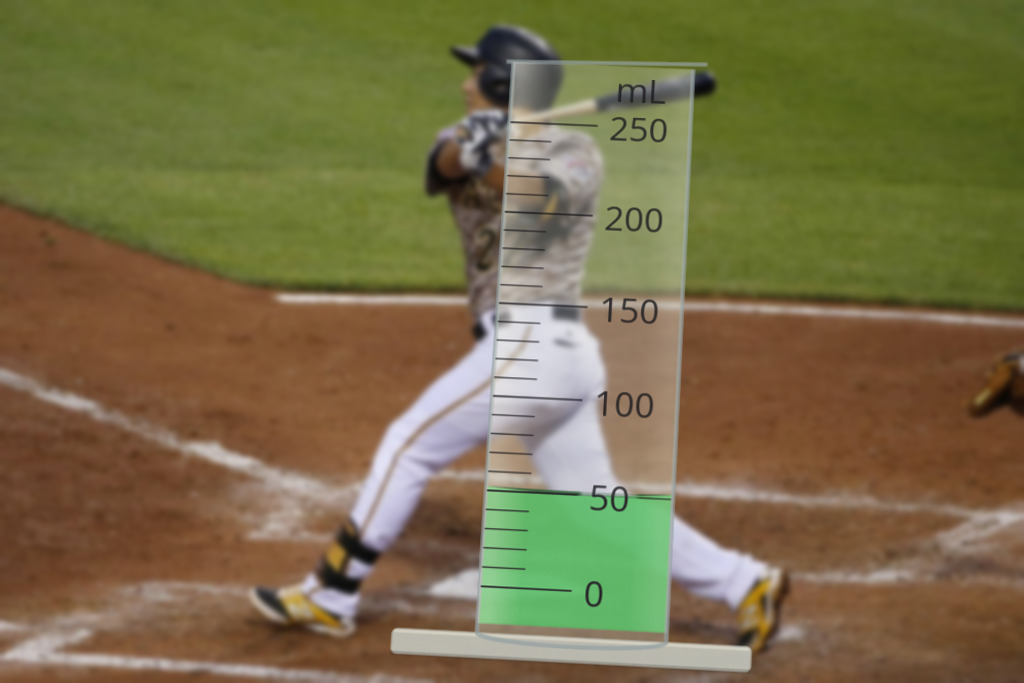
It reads **50** mL
